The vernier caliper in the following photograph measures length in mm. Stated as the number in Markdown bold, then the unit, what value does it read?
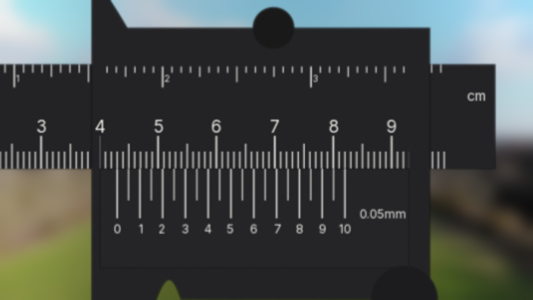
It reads **43.0** mm
